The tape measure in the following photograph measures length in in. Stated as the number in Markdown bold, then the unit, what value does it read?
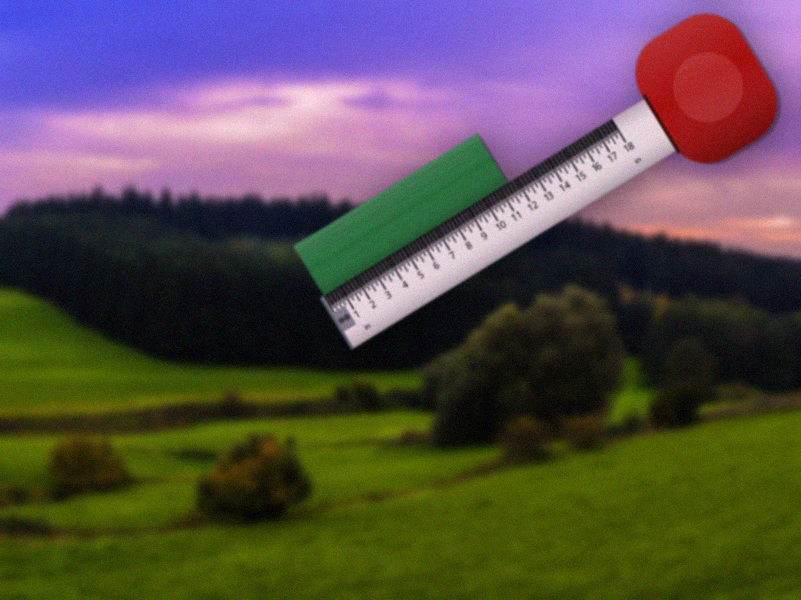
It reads **11.5** in
